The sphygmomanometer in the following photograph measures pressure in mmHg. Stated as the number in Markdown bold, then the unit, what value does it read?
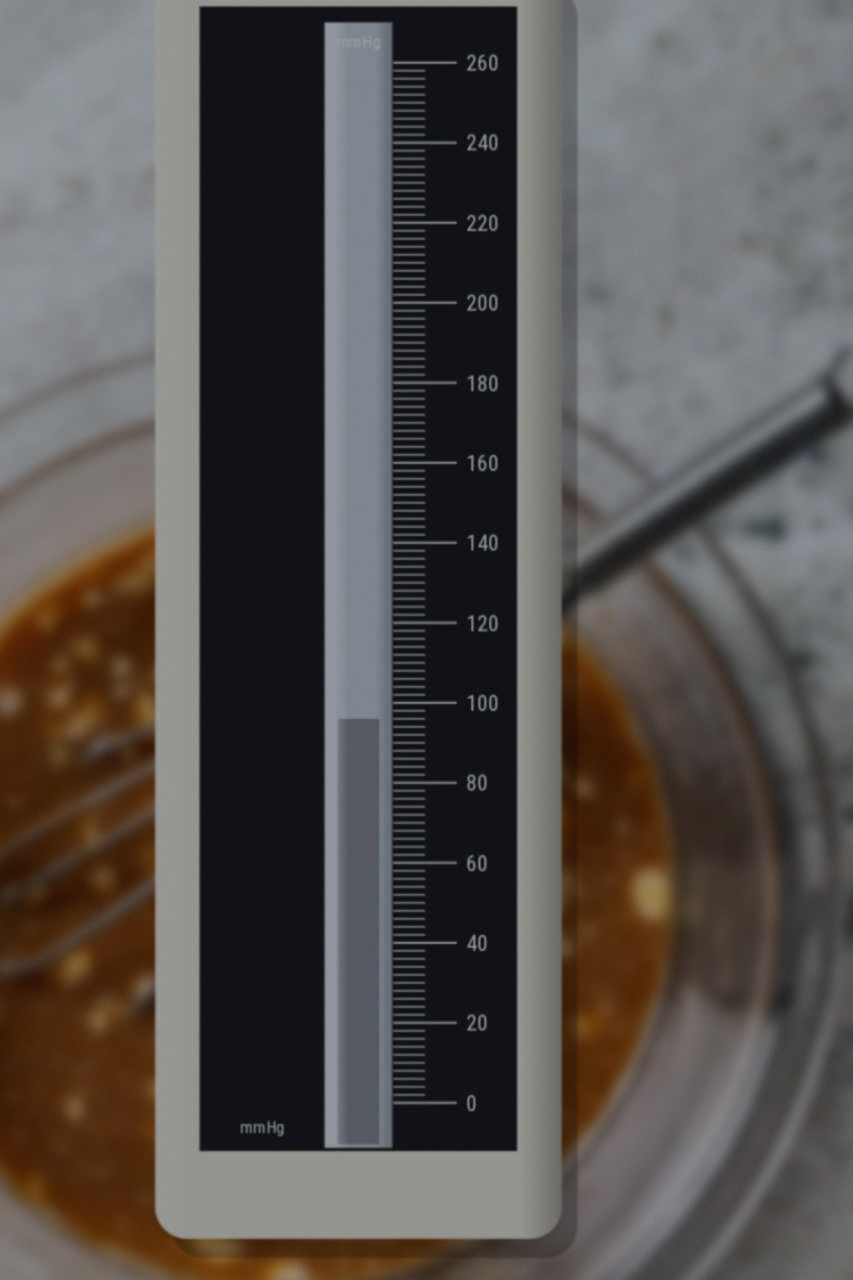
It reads **96** mmHg
